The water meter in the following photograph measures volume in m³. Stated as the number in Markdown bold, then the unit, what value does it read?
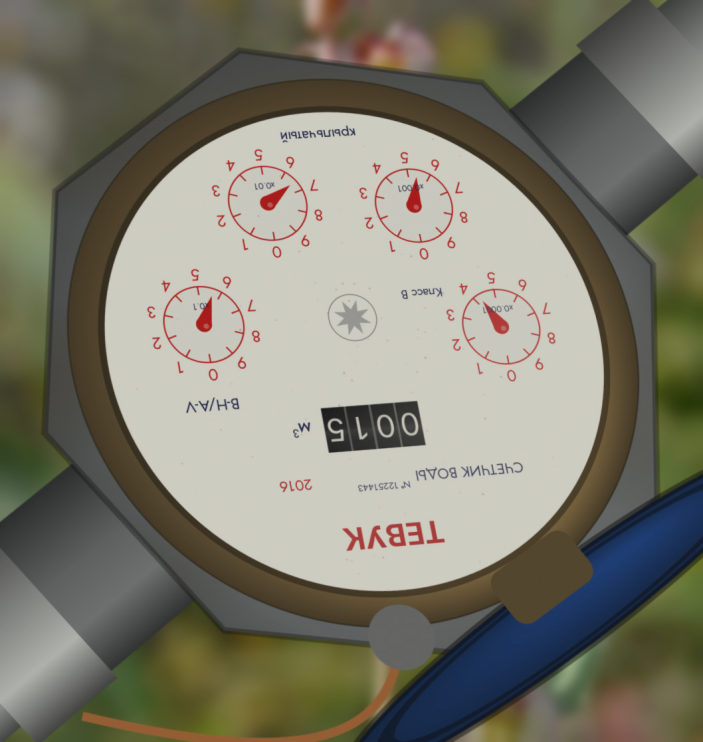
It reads **15.5654** m³
